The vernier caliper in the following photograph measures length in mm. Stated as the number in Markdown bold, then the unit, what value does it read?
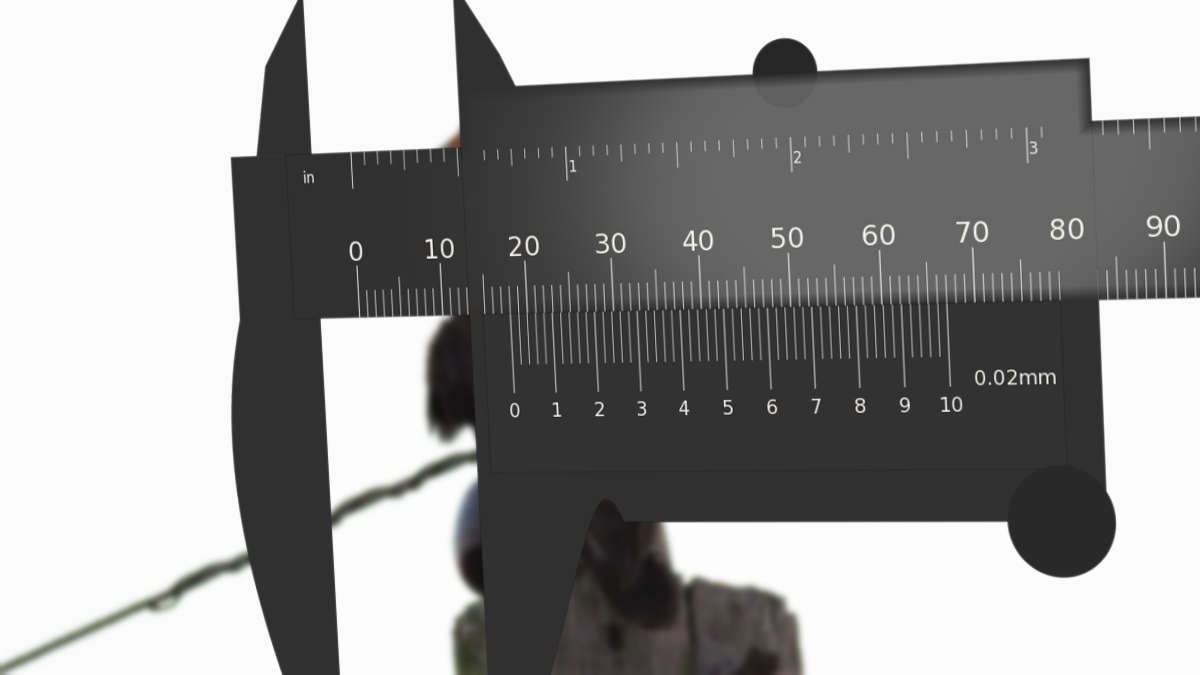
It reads **18.0** mm
